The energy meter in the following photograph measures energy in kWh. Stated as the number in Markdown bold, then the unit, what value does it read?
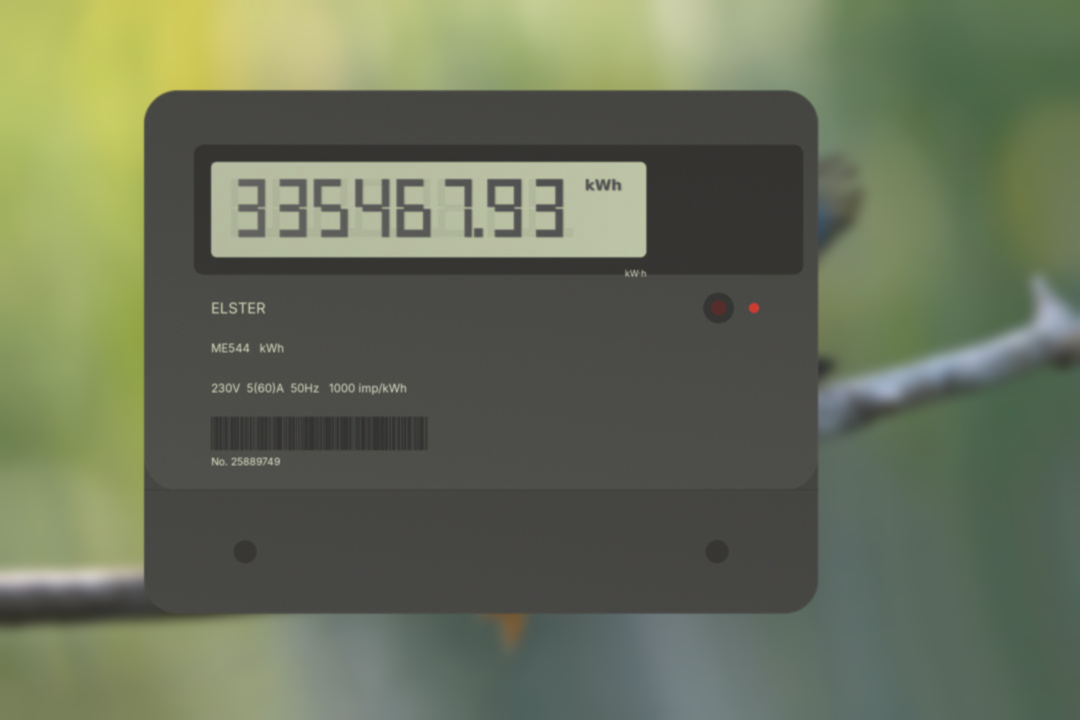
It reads **335467.93** kWh
